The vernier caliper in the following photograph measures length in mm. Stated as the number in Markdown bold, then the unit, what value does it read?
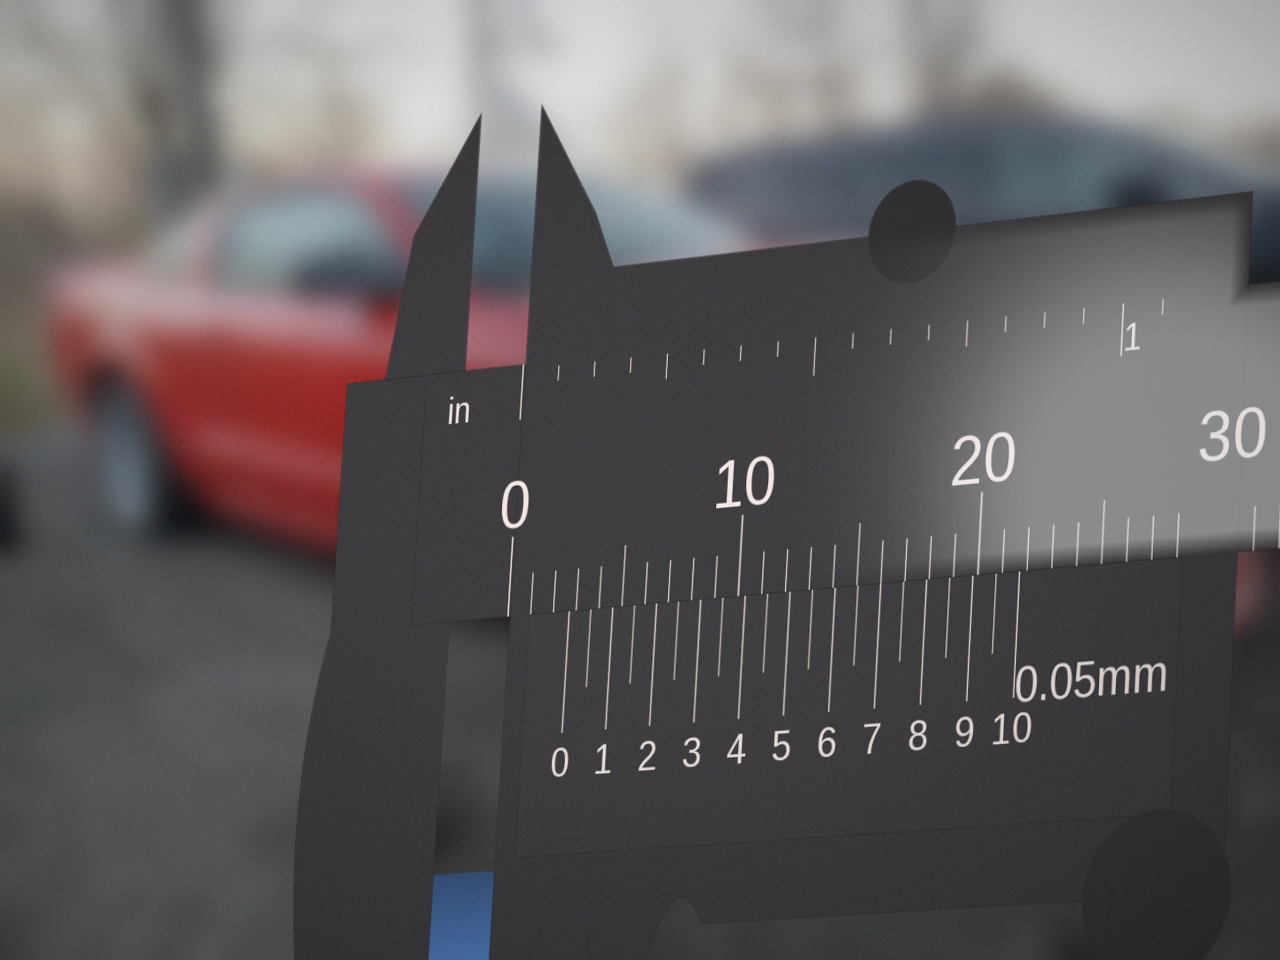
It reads **2.7** mm
